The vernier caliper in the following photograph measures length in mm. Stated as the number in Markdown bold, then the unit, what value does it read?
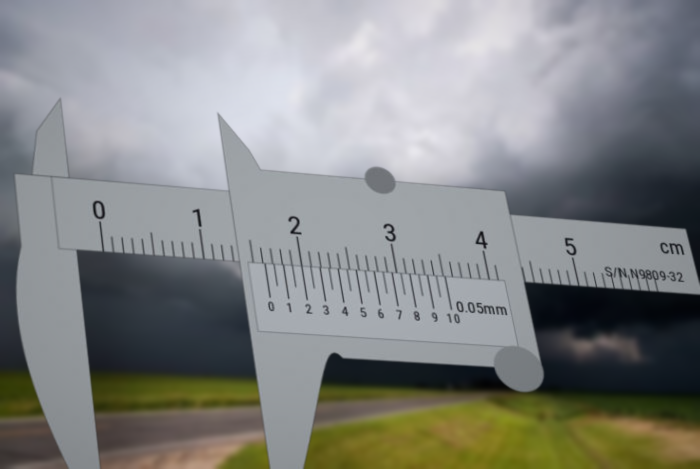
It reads **16.2** mm
